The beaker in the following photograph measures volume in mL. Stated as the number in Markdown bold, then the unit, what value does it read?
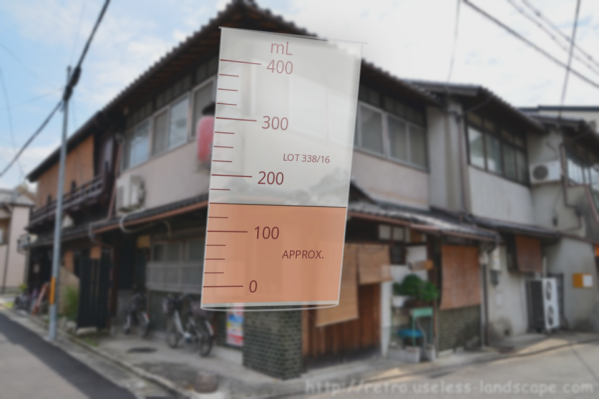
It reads **150** mL
